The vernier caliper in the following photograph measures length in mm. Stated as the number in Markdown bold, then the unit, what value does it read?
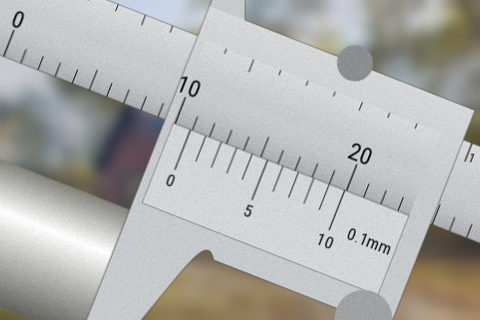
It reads **10.9** mm
